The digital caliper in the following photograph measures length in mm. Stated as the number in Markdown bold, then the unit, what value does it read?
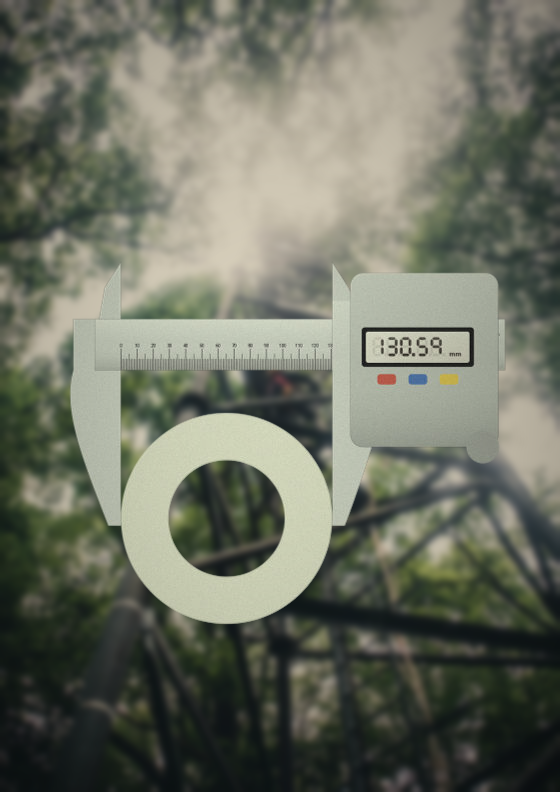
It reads **130.59** mm
